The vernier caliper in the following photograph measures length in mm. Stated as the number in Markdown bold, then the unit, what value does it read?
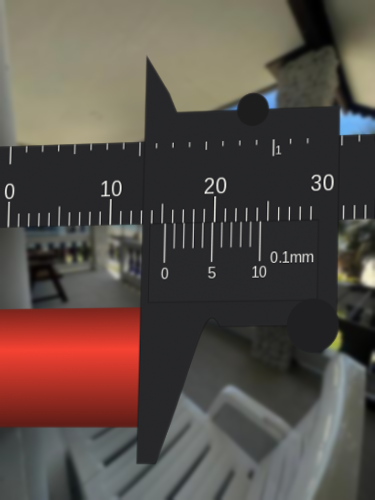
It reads **15.3** mm
